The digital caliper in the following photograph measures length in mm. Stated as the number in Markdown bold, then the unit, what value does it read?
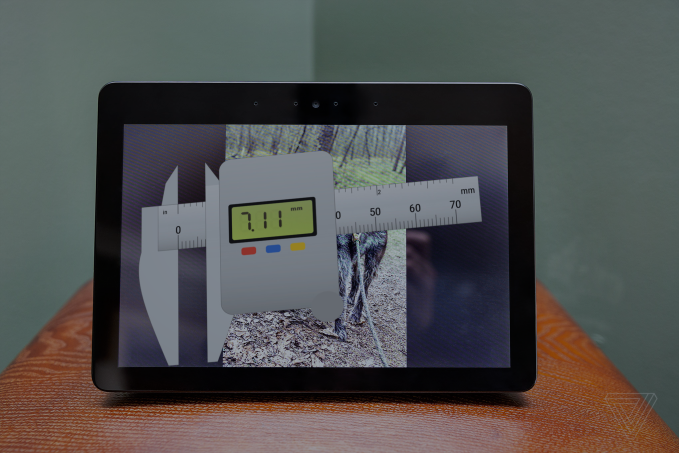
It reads **7.11** mm
